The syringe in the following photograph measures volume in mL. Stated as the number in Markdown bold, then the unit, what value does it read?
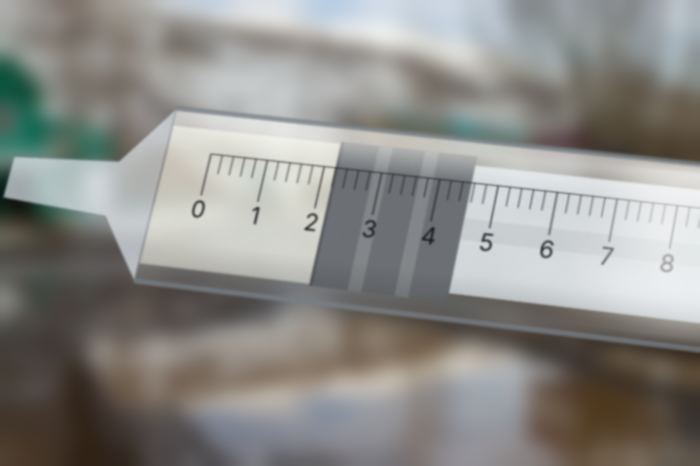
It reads **2.2** mL
